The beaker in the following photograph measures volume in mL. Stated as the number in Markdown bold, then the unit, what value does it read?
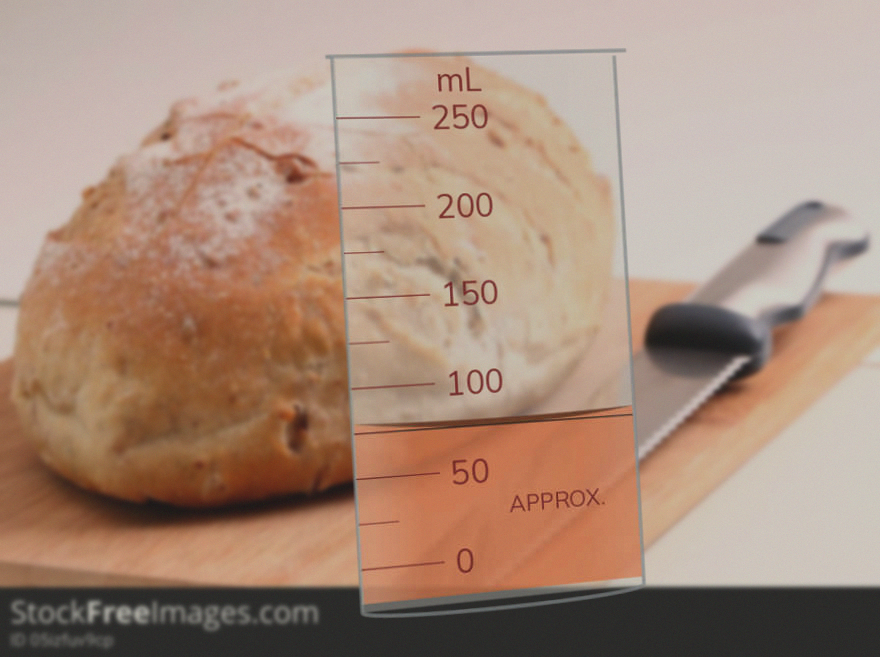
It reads **75** mL
